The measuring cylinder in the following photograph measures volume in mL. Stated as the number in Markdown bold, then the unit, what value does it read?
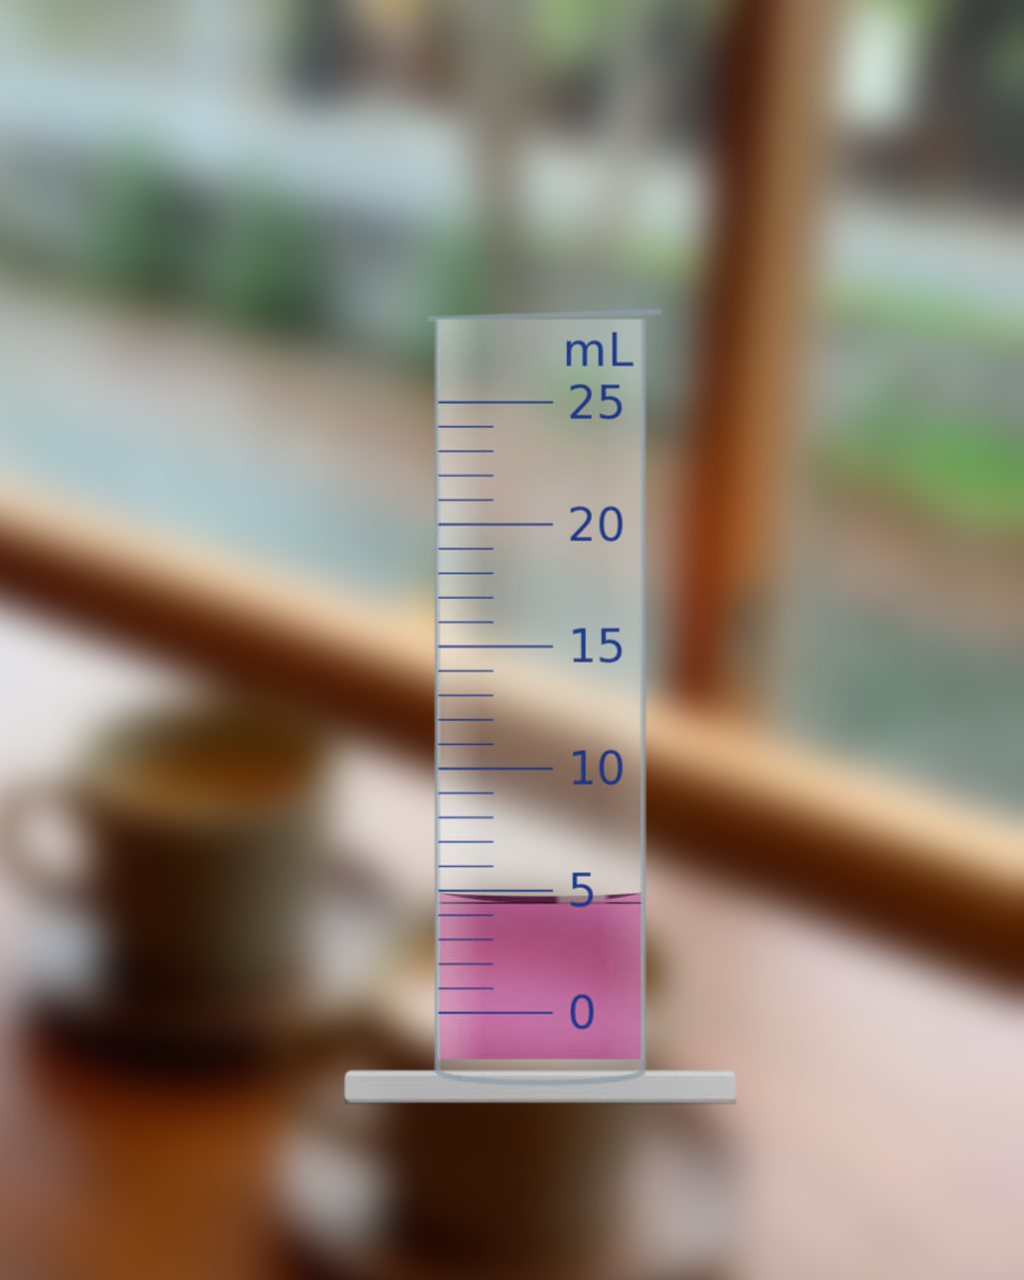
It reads **4.5** mL
